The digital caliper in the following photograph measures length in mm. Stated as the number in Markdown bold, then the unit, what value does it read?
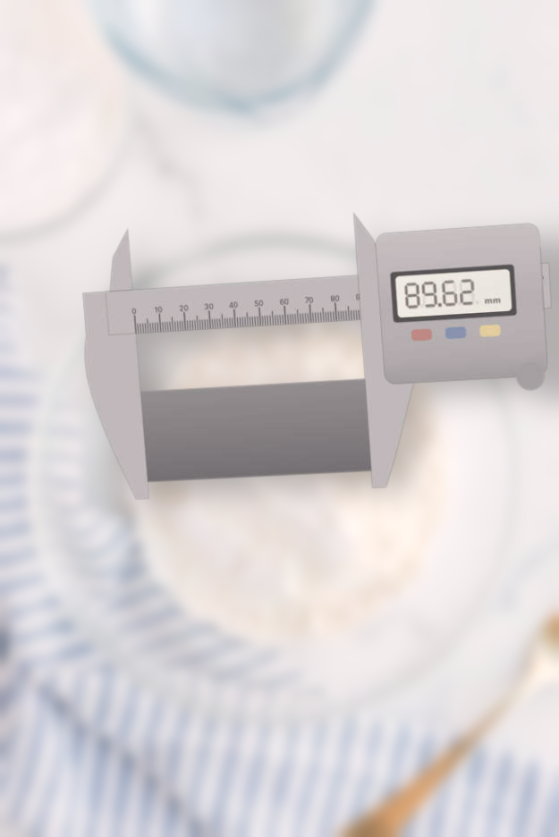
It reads **89.62** mm
